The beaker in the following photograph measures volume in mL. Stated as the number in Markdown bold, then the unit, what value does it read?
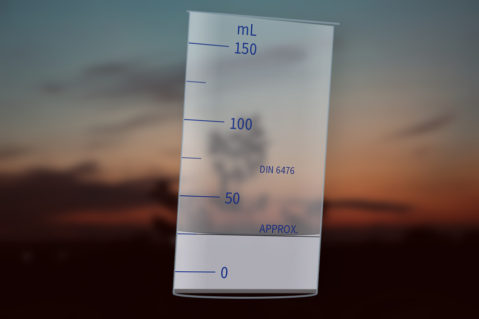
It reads **25** mL
